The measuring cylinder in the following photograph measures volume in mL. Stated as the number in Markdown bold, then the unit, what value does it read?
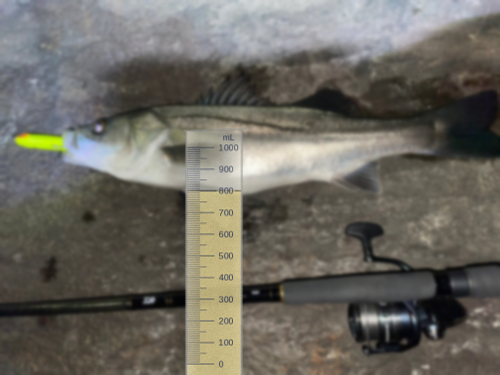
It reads **800** mL
